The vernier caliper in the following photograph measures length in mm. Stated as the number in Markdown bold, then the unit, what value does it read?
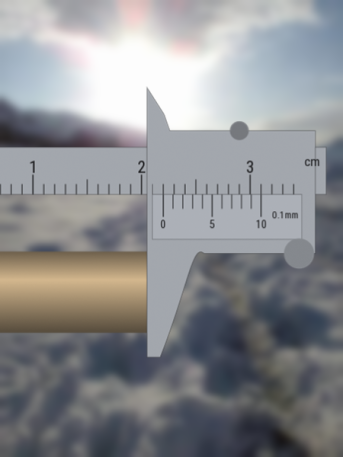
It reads **22.0** mm
